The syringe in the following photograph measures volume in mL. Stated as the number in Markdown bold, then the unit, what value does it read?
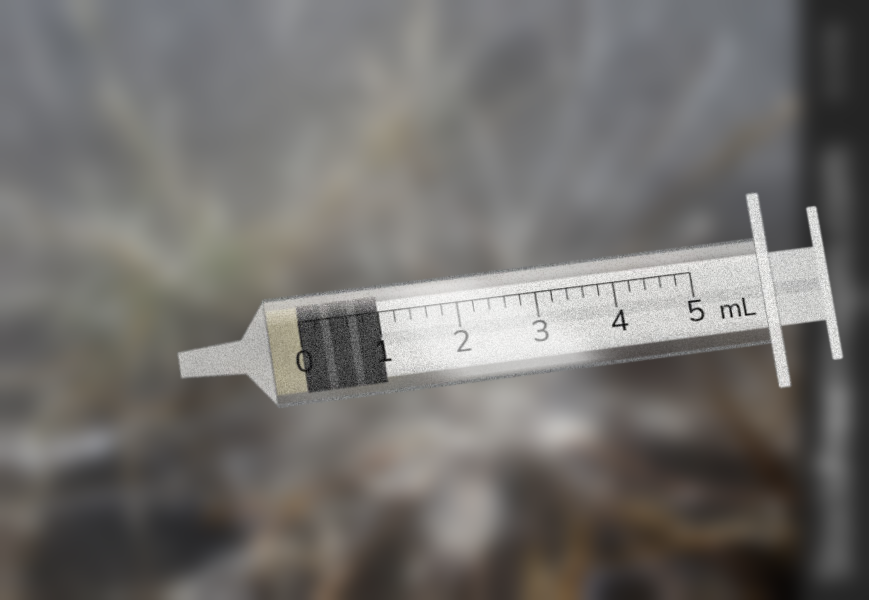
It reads **0** mL
